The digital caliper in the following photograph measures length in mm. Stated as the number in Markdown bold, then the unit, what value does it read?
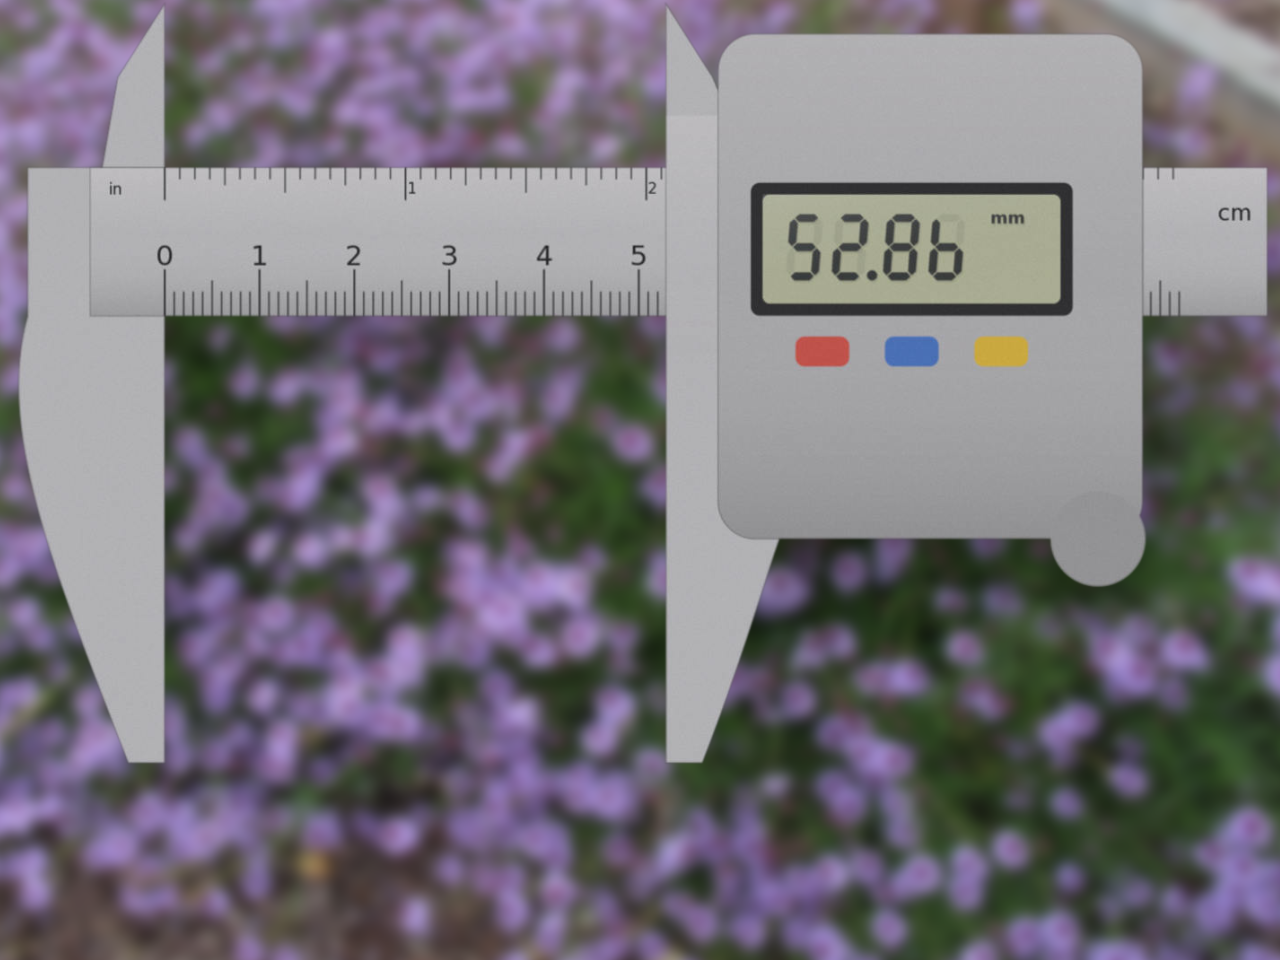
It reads **52.86** mm
